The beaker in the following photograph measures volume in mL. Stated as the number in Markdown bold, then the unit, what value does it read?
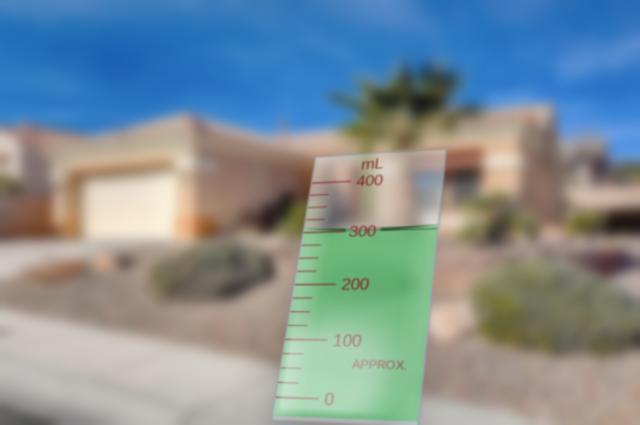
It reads **300** mL
